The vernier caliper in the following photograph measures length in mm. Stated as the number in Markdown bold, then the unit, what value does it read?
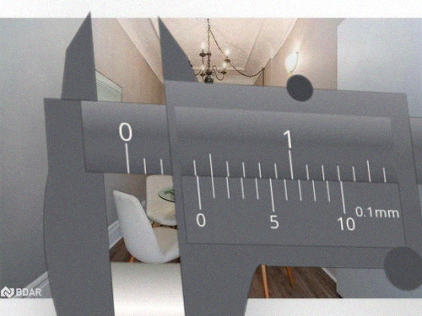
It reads **4.1** mm
